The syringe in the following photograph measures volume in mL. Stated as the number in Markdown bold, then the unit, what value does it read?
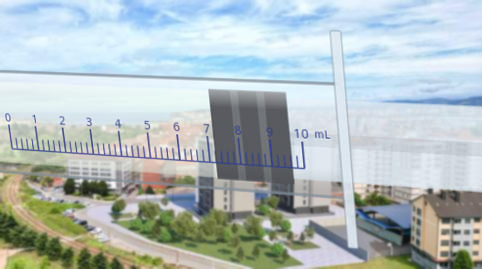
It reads **7.2** mL
